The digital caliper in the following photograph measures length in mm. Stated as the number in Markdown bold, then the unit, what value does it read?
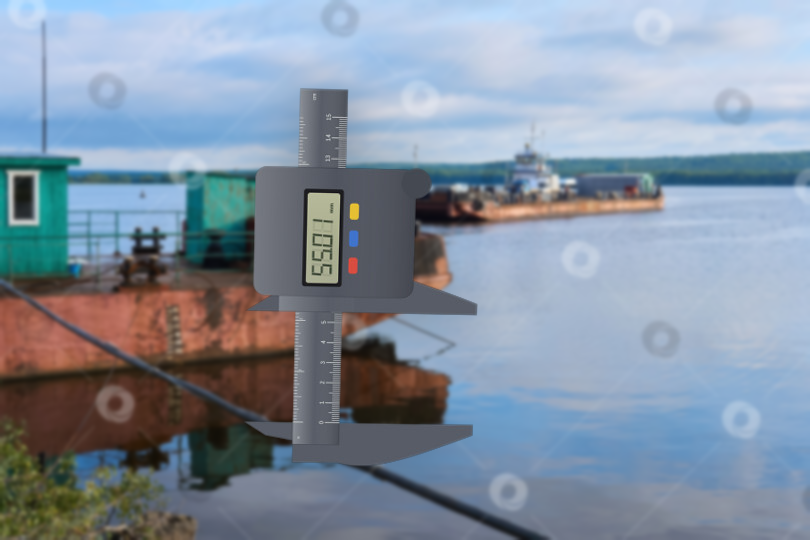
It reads **55.01** mm
